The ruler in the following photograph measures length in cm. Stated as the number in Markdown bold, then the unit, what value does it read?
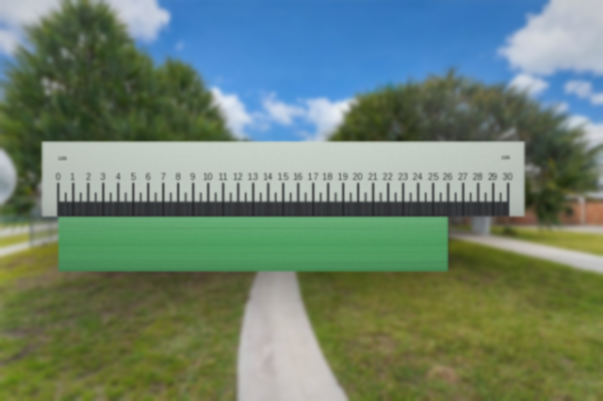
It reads **26** cm
